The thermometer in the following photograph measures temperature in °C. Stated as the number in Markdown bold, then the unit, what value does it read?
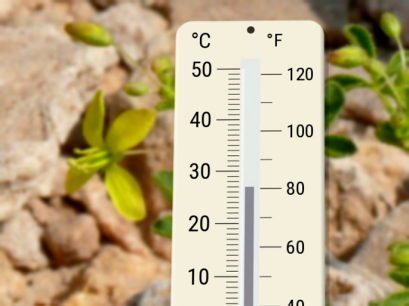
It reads **27** °C
